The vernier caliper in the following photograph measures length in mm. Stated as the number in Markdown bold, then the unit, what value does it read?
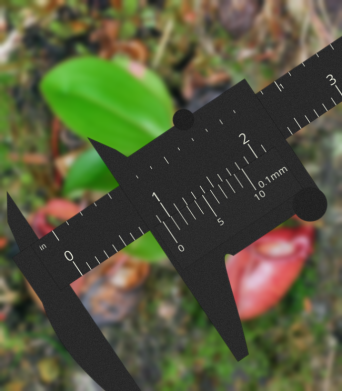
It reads **9.2** mm
